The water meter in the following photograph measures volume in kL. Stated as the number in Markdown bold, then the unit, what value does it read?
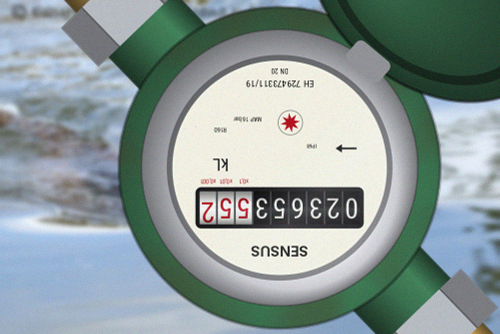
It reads **23653.552** kL
